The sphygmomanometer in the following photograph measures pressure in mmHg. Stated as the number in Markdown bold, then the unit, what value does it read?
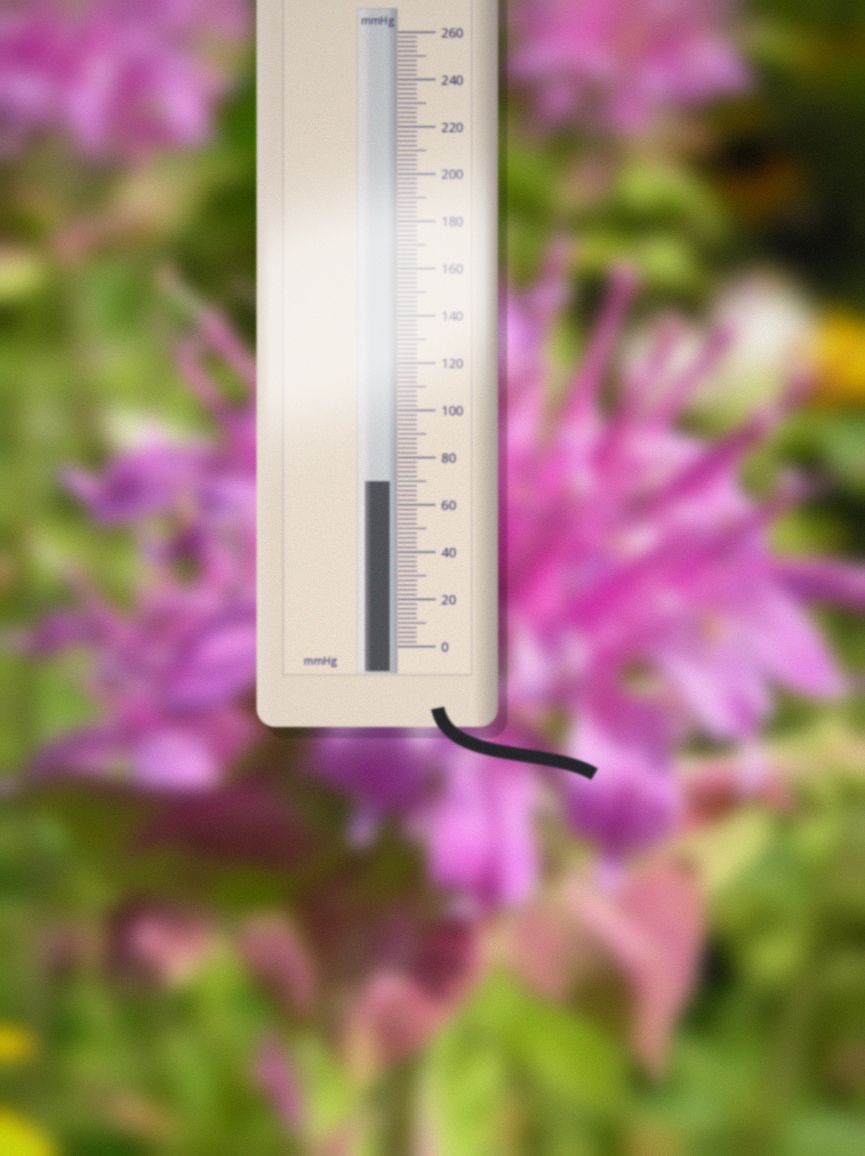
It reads **70** mmHg
